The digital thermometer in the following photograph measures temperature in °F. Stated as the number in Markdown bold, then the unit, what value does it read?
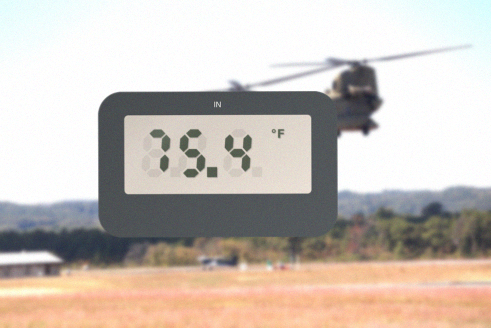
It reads **75.4** °F
